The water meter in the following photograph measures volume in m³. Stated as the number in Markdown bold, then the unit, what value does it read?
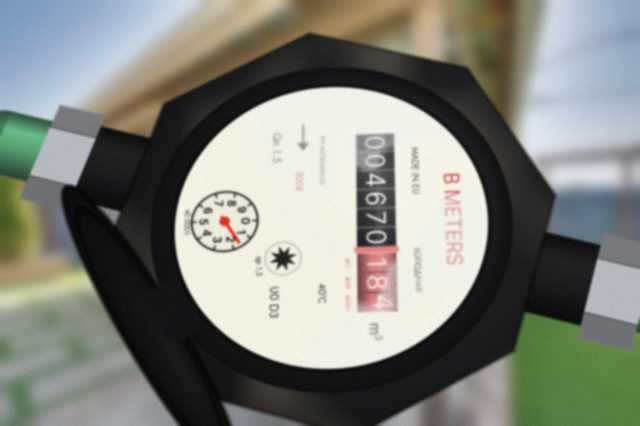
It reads **4670.1841** m³
